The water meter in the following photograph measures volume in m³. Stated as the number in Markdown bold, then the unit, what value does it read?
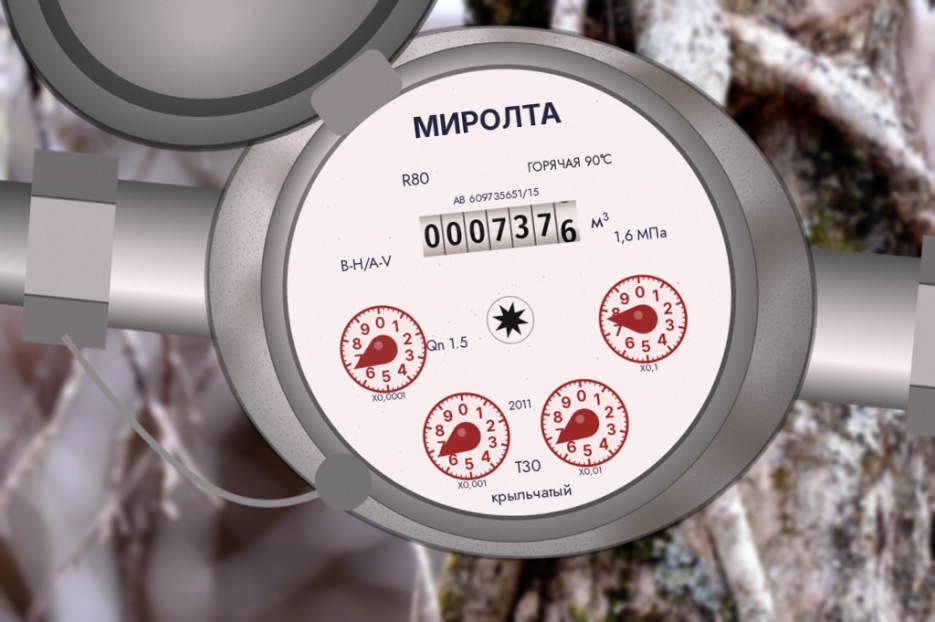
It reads **7375.7666** m³
